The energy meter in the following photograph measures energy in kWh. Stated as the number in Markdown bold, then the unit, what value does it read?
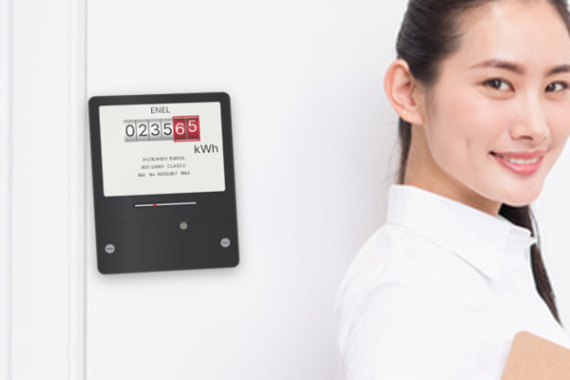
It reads **235.65** kWh
